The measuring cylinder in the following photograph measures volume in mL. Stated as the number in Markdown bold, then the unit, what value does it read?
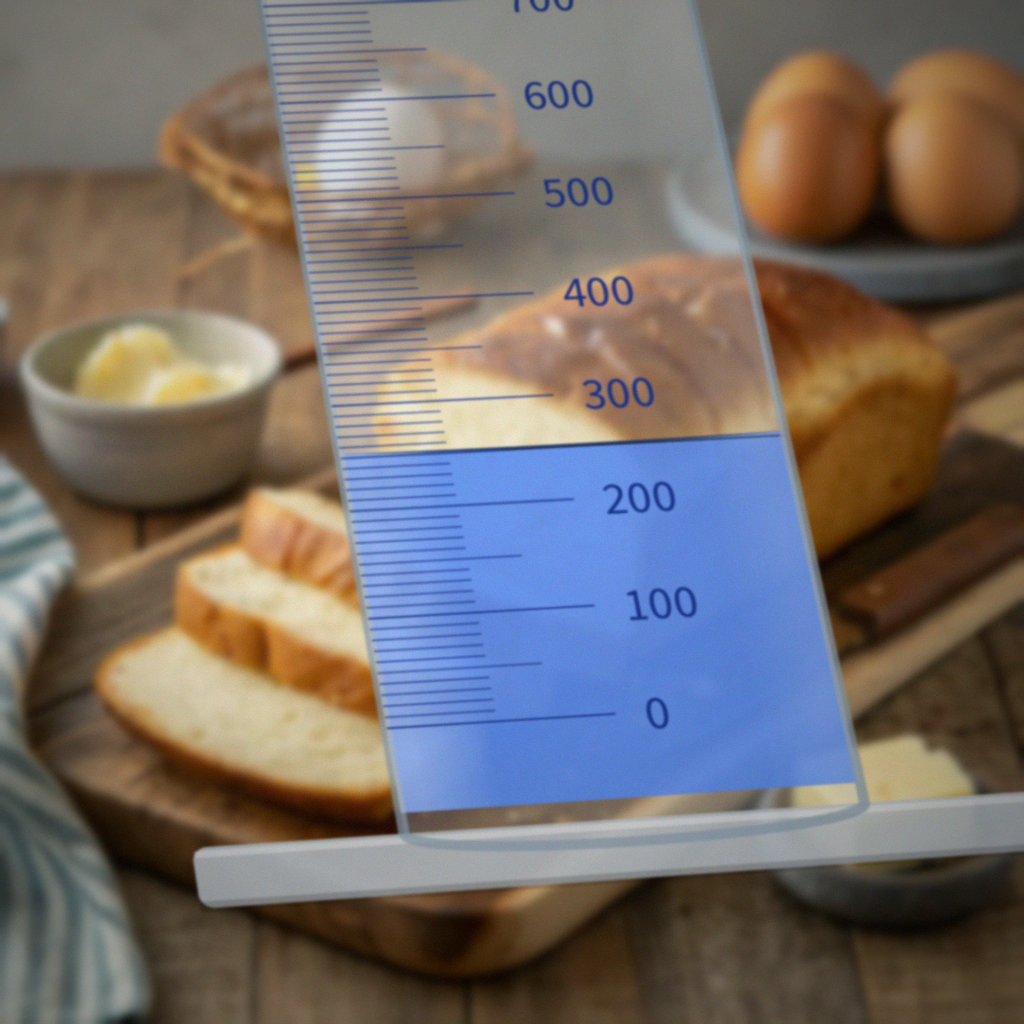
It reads **250** mL
